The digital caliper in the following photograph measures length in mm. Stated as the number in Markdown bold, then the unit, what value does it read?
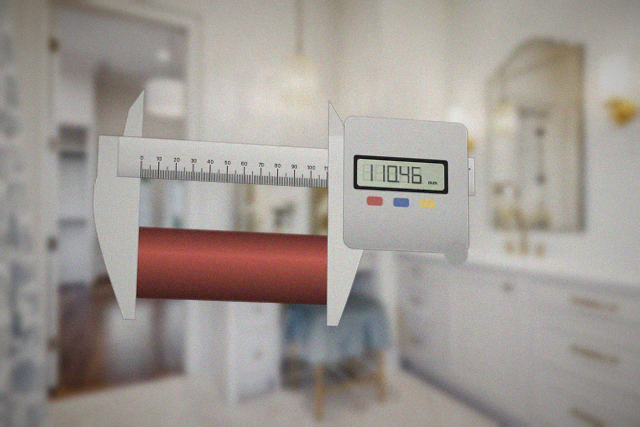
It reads **110.46** mm
